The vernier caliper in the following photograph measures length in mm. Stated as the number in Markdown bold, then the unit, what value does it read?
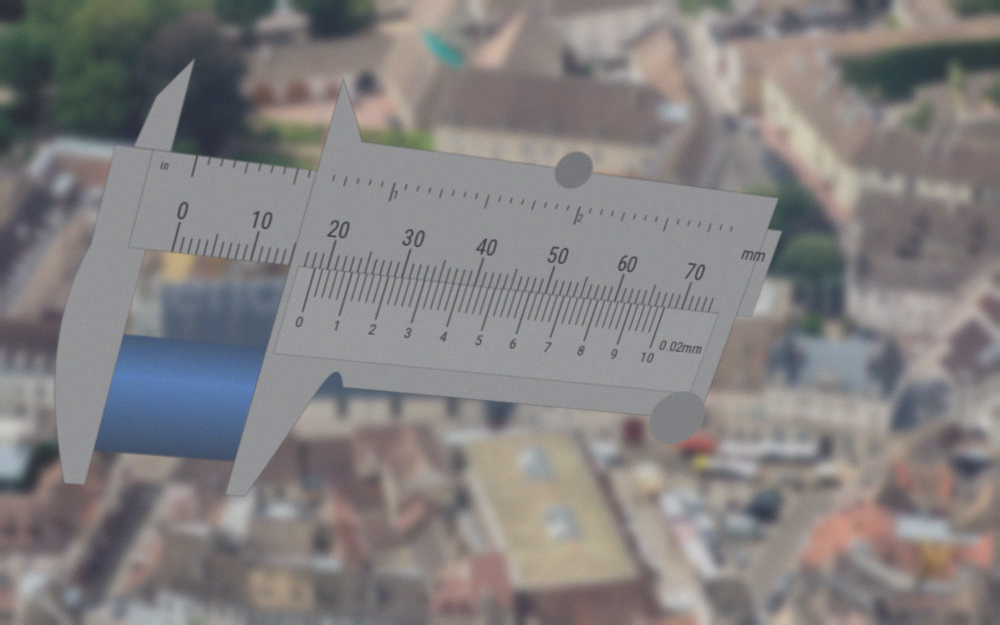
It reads **18.4** mm
